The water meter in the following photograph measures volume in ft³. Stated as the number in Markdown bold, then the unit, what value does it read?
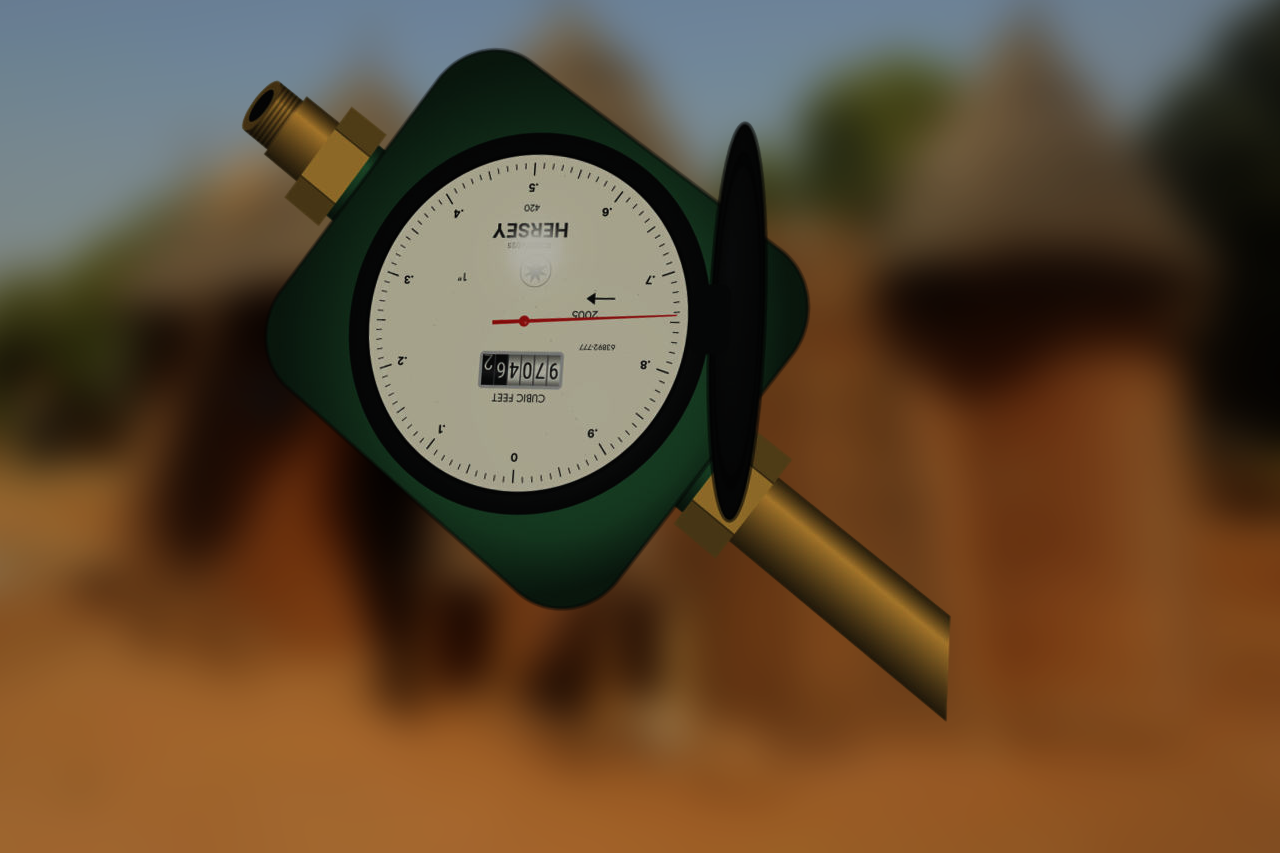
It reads **970461.74** ft³
